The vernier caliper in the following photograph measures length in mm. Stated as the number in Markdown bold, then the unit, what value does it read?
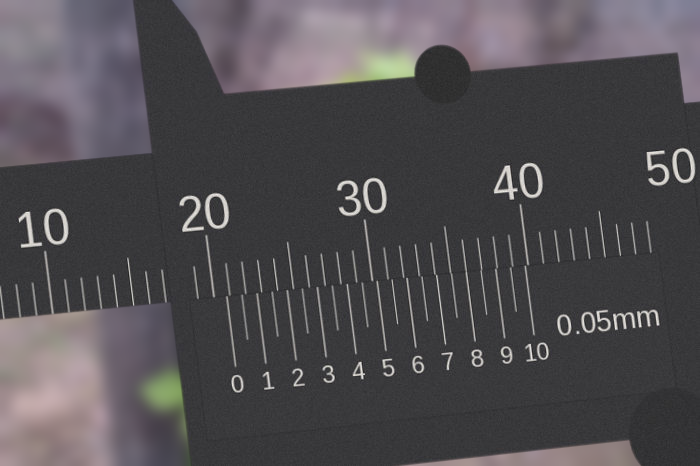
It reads **20.8** mm
